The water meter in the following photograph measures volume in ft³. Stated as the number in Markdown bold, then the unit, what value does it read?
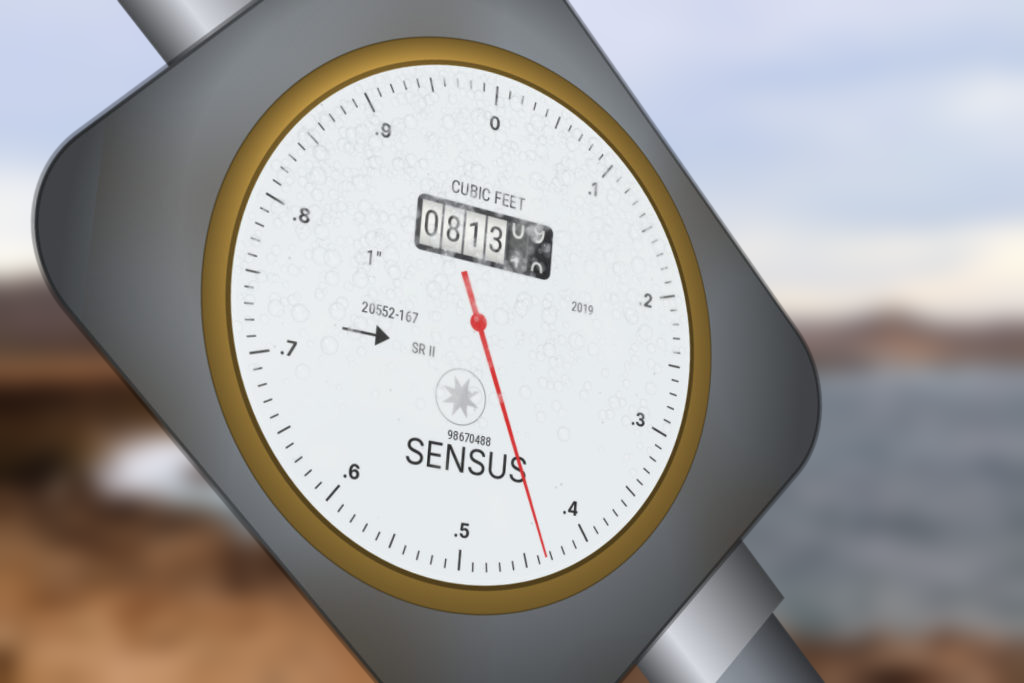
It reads **81309.43** ft³
